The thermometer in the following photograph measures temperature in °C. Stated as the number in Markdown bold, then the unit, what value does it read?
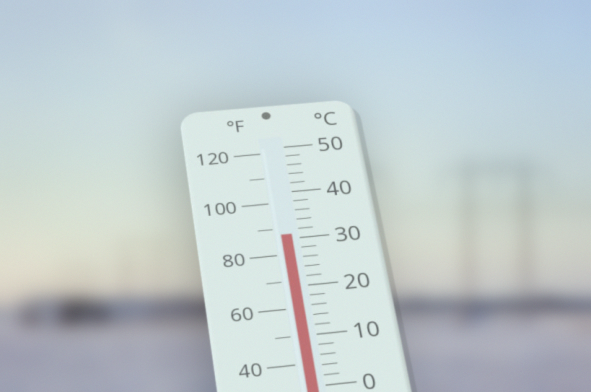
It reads **31** °C
